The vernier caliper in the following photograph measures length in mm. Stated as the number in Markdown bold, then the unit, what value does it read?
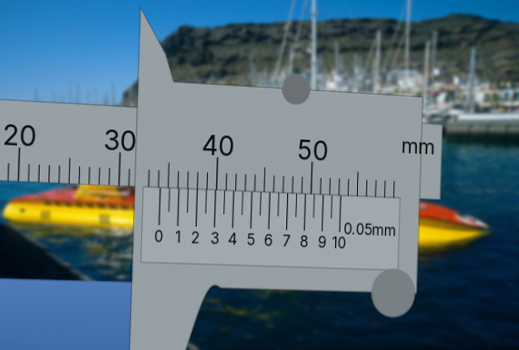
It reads **34.2** mm
